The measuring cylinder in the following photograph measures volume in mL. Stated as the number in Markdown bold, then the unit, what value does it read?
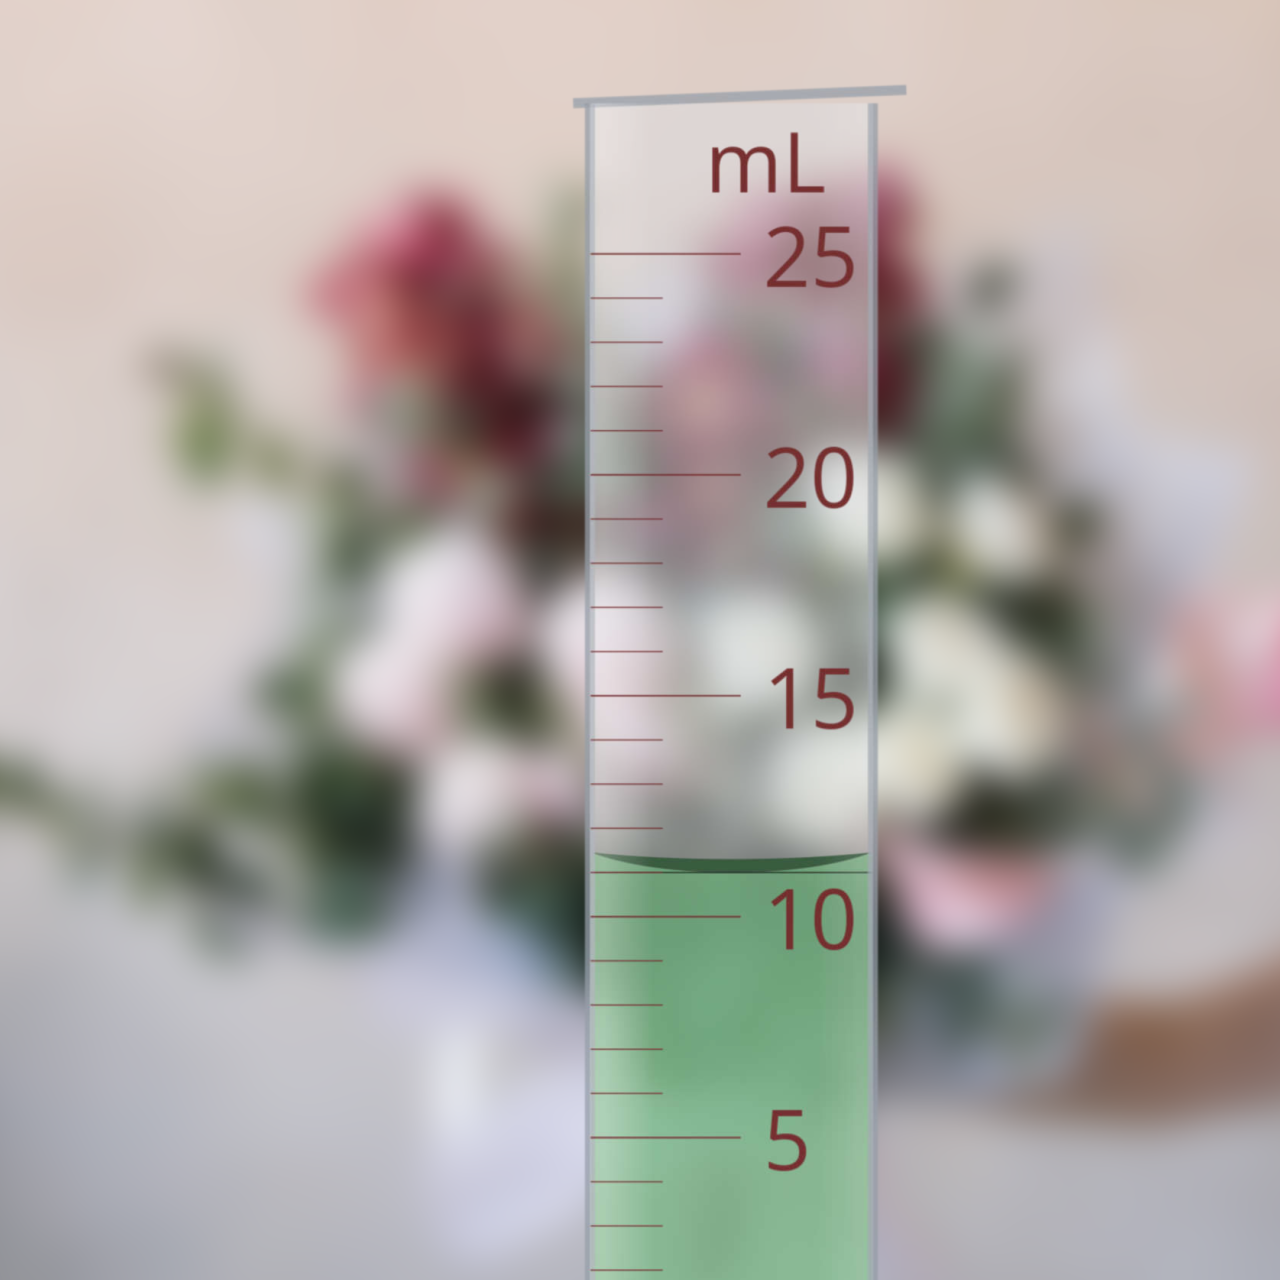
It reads **11** mL
